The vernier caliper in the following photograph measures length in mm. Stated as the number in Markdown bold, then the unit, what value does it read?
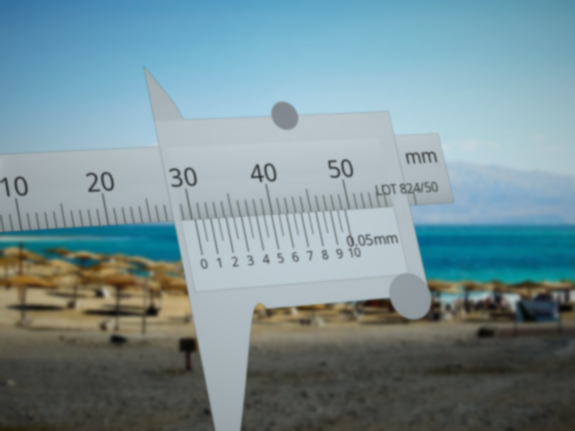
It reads **30.4** mm
